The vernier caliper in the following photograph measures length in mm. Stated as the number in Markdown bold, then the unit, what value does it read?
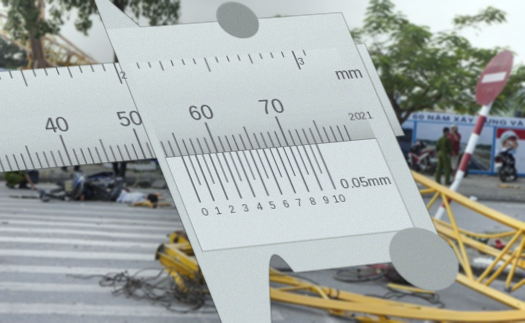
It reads **55.0** mm
